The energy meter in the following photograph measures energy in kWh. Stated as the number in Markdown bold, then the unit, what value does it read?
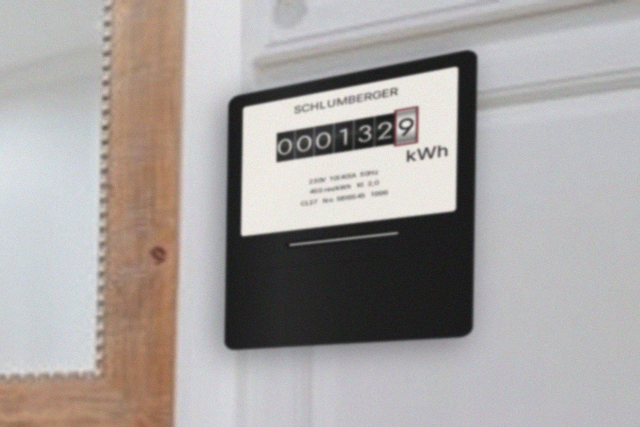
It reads **132.9** kWh
